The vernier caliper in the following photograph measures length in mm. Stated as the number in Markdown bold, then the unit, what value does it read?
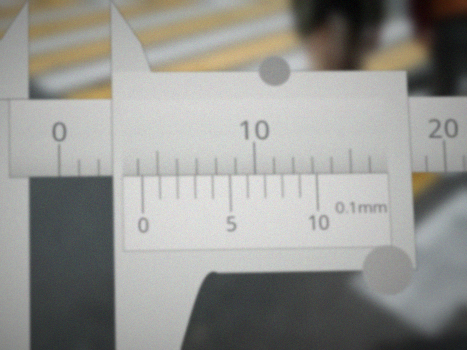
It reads **4.2** mm
